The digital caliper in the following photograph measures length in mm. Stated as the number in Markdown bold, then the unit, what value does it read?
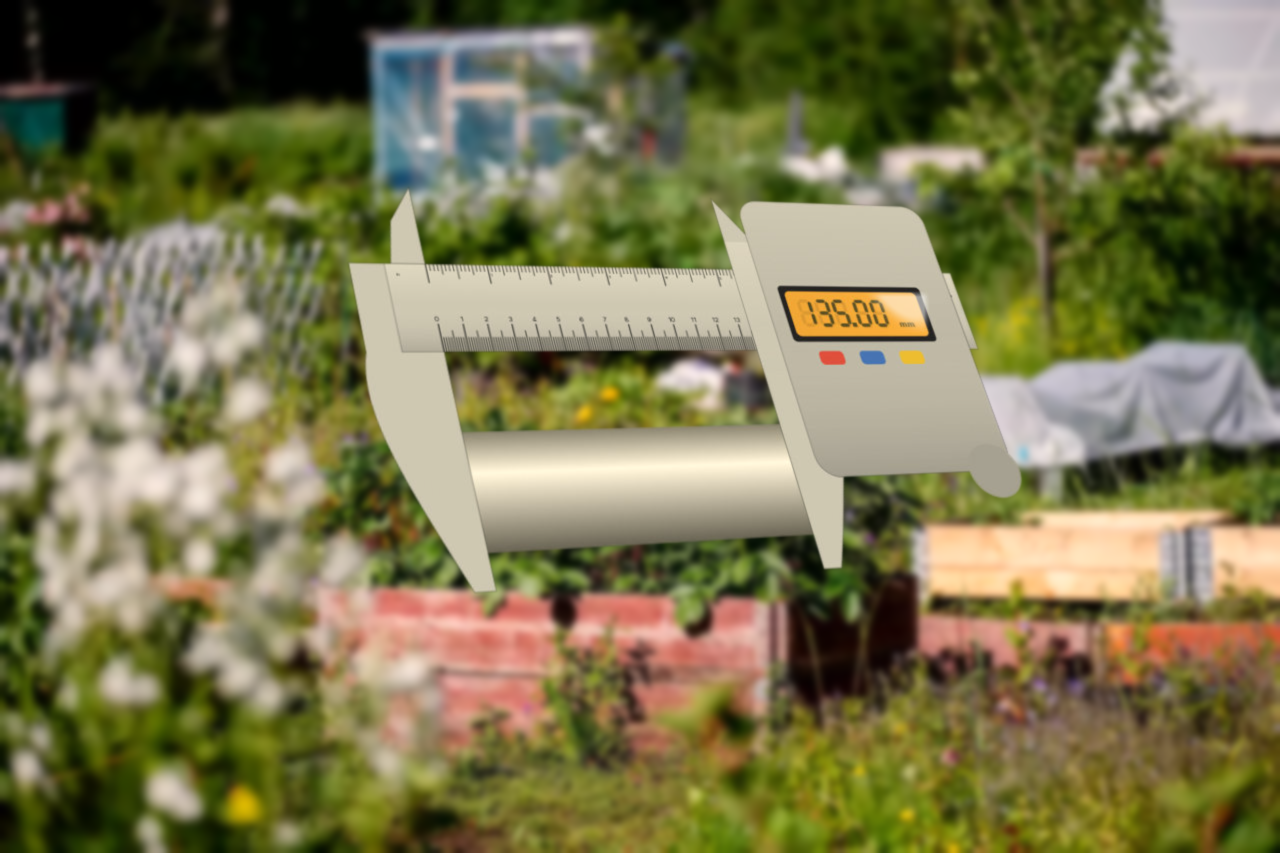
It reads **135.00** mm
